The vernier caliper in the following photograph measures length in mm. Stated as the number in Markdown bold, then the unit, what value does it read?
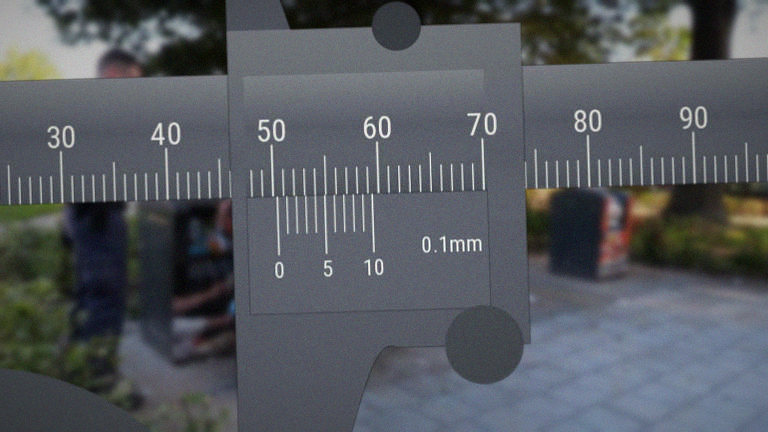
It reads **50.4** mm
